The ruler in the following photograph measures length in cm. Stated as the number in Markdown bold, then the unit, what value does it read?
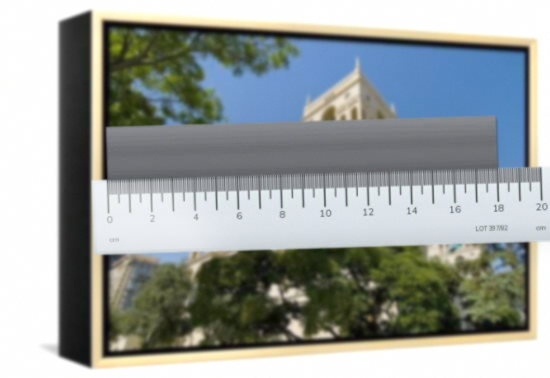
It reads **18** cm
